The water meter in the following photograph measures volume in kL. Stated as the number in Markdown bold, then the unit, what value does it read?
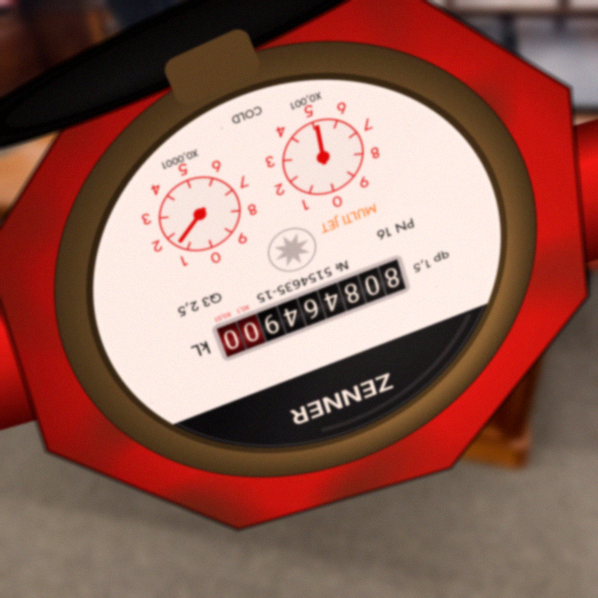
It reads **8084649.0051** kL
